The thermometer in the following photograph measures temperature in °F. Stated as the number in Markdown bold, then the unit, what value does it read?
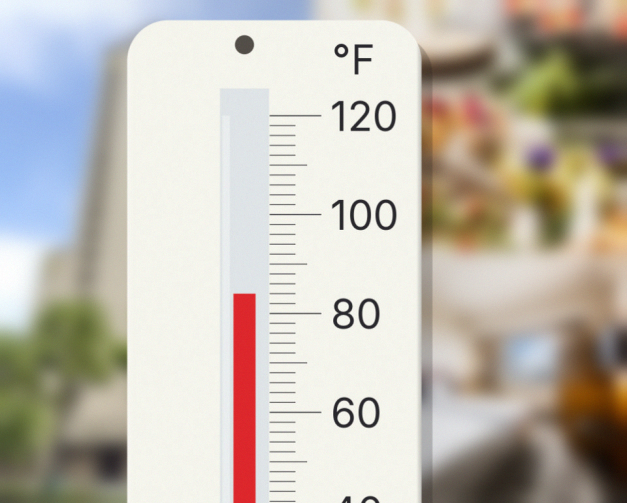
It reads **84** °F
